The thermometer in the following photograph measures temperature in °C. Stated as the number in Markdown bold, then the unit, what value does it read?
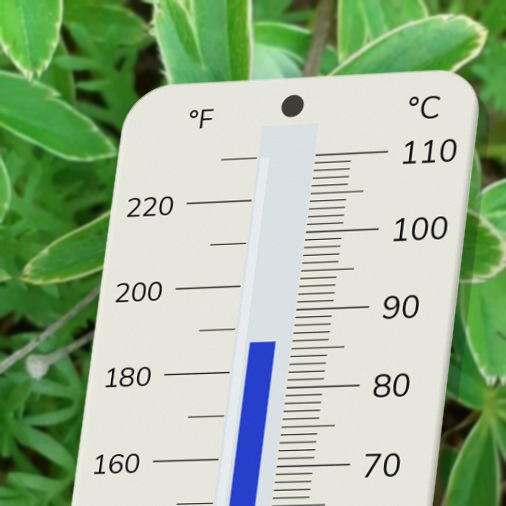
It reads **86** °C
